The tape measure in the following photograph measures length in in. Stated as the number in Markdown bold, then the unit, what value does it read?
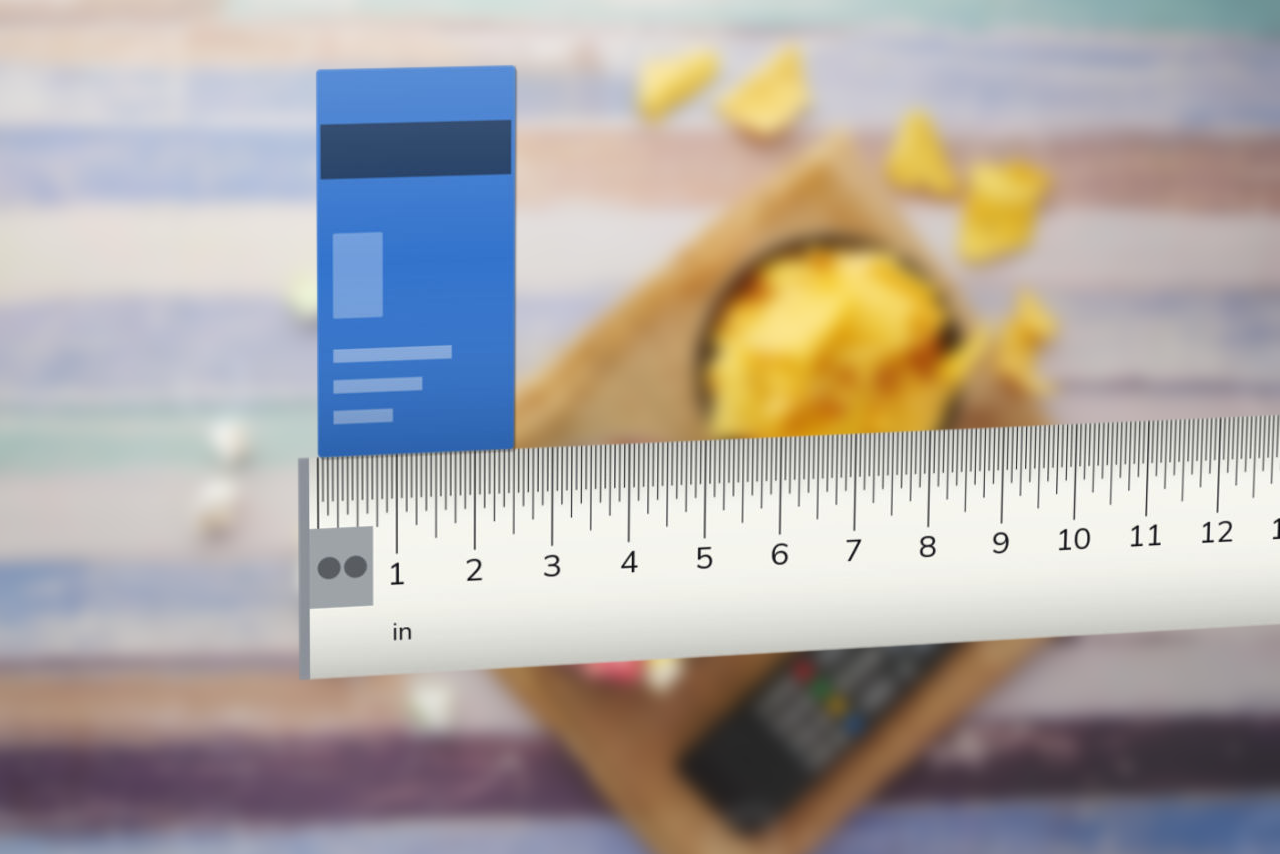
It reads **2.5** in
